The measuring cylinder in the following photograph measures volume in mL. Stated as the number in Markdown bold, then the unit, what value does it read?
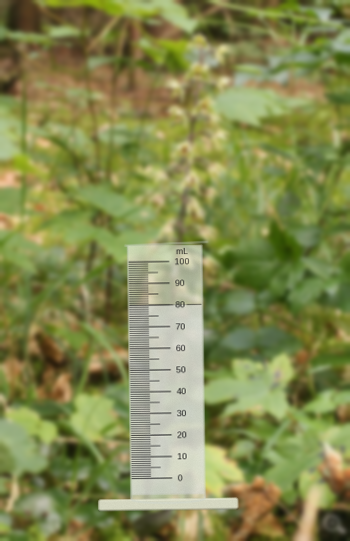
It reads **80** mL
